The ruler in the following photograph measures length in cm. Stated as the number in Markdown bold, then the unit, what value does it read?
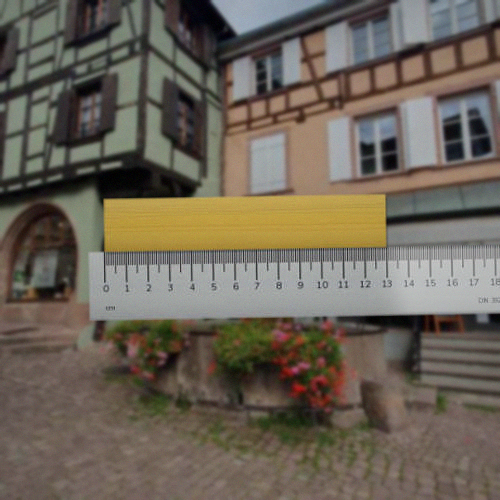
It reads **13** cm
